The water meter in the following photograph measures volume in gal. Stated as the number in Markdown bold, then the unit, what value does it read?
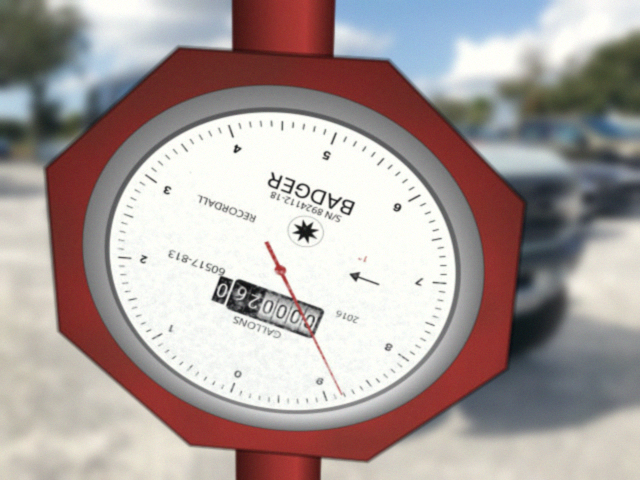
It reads **258.8** gal
